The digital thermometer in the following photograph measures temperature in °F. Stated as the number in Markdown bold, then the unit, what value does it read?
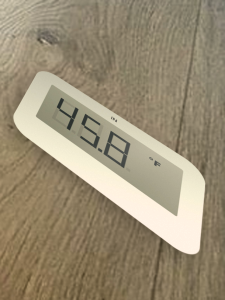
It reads **45.8** °F
